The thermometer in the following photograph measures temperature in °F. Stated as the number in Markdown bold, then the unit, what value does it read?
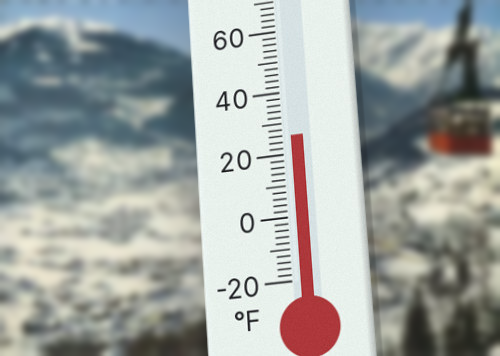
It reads **26** °F
